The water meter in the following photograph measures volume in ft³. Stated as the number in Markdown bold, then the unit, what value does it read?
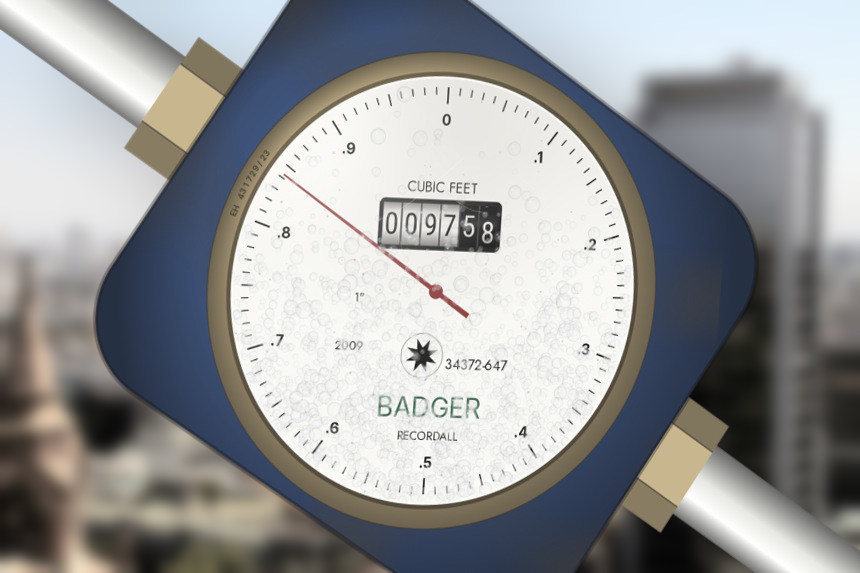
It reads **9757.84** ft³
